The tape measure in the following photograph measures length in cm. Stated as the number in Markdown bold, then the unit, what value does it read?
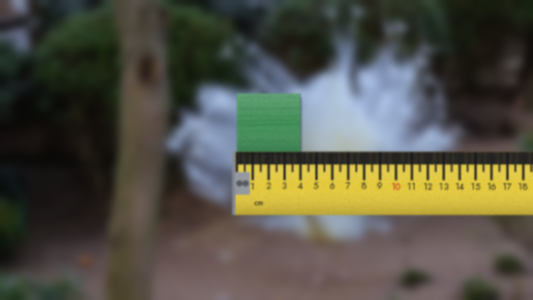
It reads **4** cm
